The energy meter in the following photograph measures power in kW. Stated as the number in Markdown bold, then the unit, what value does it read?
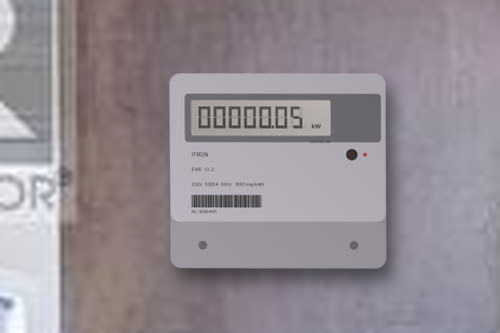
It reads **0.05** kW
